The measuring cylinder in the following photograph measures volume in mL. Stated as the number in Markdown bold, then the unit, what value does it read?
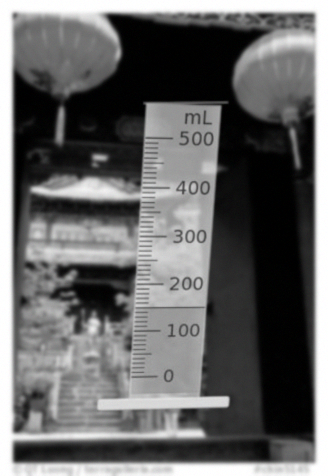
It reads **150** mL
